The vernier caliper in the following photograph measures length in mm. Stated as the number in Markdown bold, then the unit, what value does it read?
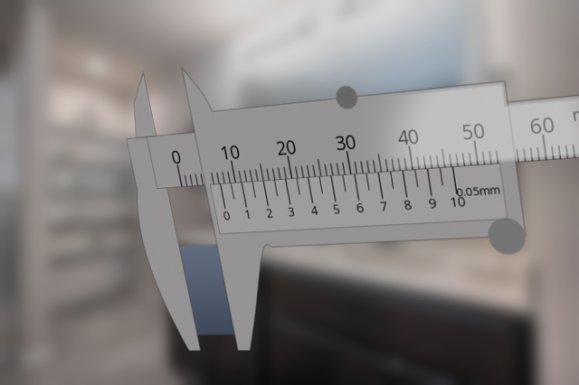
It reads **7.2** mm
